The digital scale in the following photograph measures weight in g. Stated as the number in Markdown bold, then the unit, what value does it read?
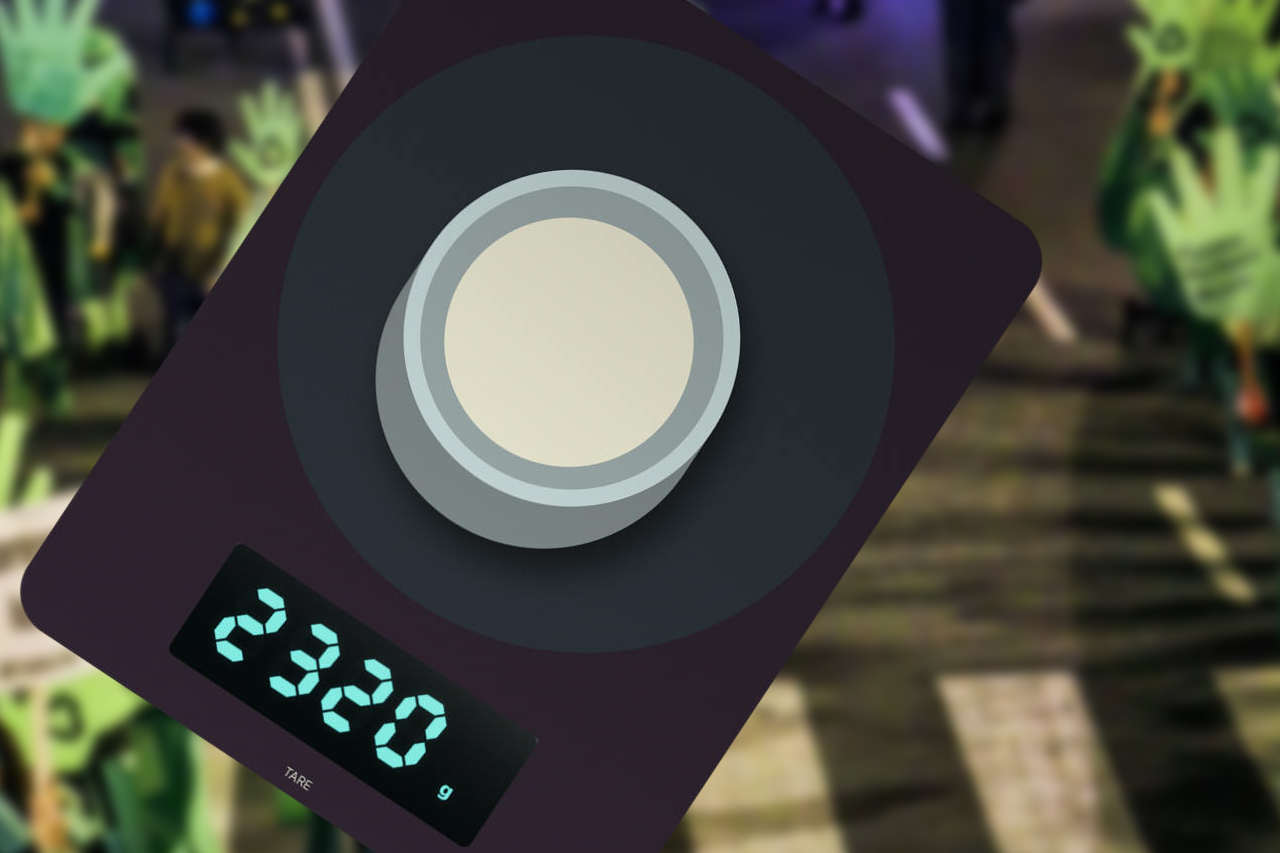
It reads **2320** g
